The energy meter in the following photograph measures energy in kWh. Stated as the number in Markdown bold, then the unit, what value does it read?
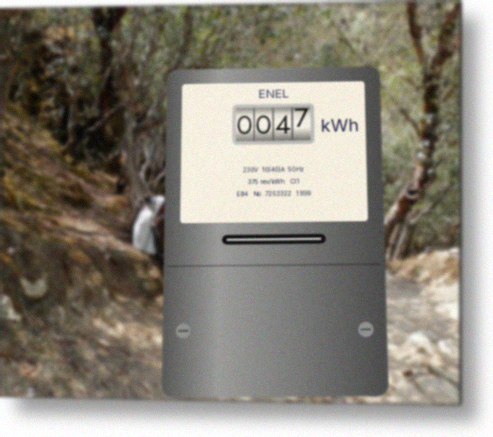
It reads **47** kWh
